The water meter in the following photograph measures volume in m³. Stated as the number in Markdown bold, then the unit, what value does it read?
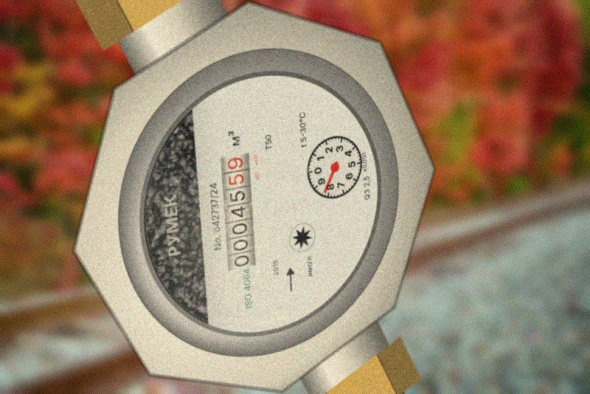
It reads **45.598** m³
